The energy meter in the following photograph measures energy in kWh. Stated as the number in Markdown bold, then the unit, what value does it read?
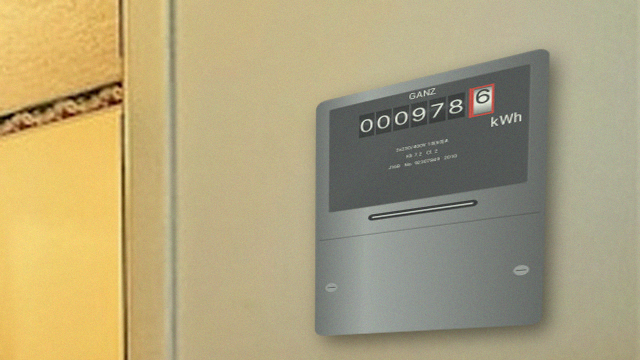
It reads **978.6** kWh
